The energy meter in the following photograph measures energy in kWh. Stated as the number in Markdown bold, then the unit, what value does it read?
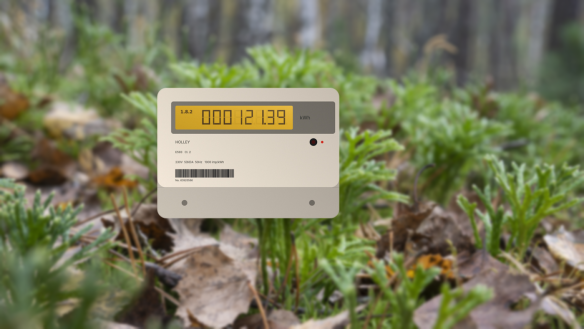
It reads **121.39** kWh
